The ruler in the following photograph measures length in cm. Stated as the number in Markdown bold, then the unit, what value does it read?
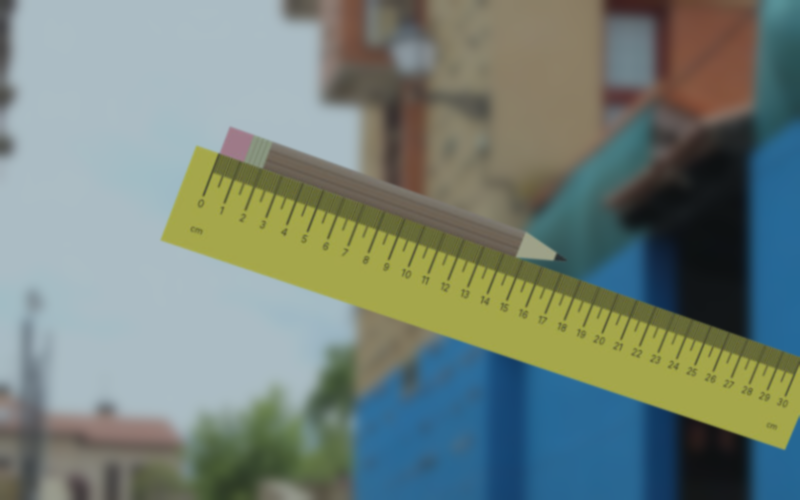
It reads **17** cm
